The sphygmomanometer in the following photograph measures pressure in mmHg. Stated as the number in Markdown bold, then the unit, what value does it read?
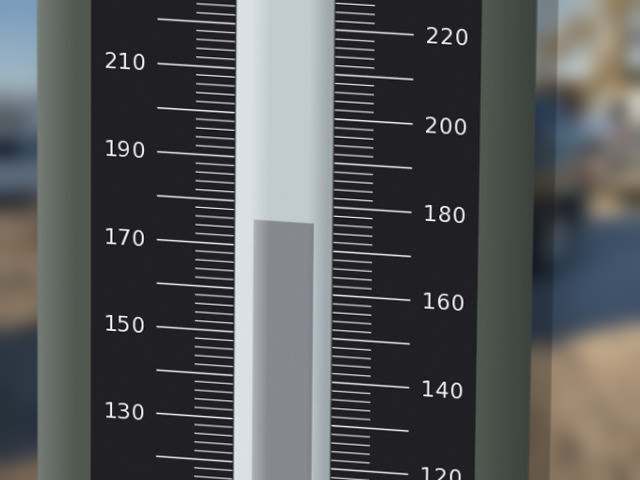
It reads **176** mmHg
